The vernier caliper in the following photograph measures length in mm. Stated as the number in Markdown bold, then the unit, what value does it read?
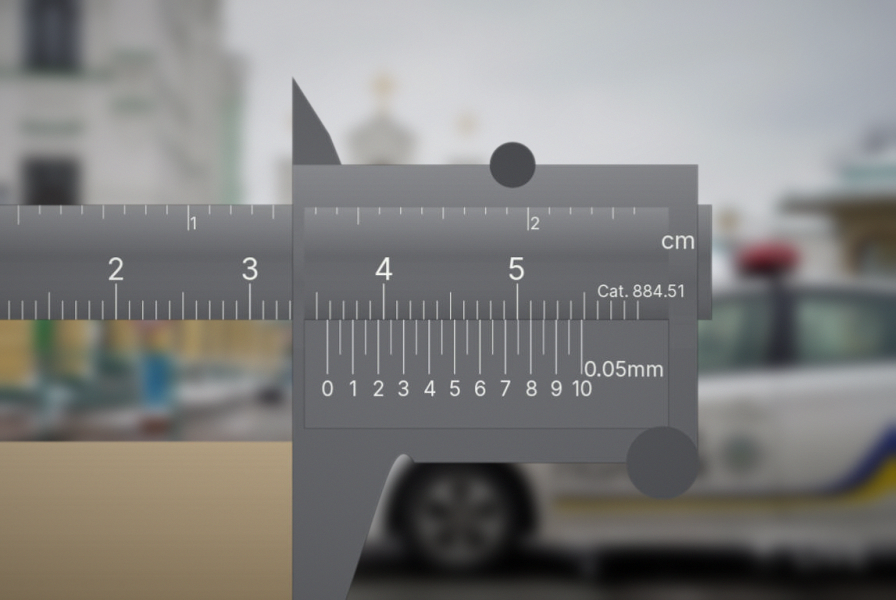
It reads **35.8** mm
